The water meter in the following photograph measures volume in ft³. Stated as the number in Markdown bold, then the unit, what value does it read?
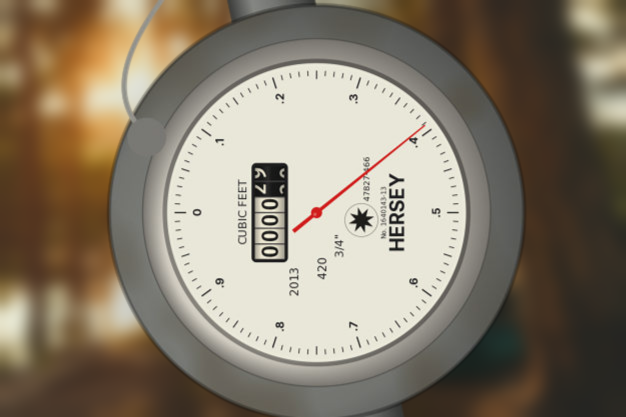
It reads **29.39** ft³
